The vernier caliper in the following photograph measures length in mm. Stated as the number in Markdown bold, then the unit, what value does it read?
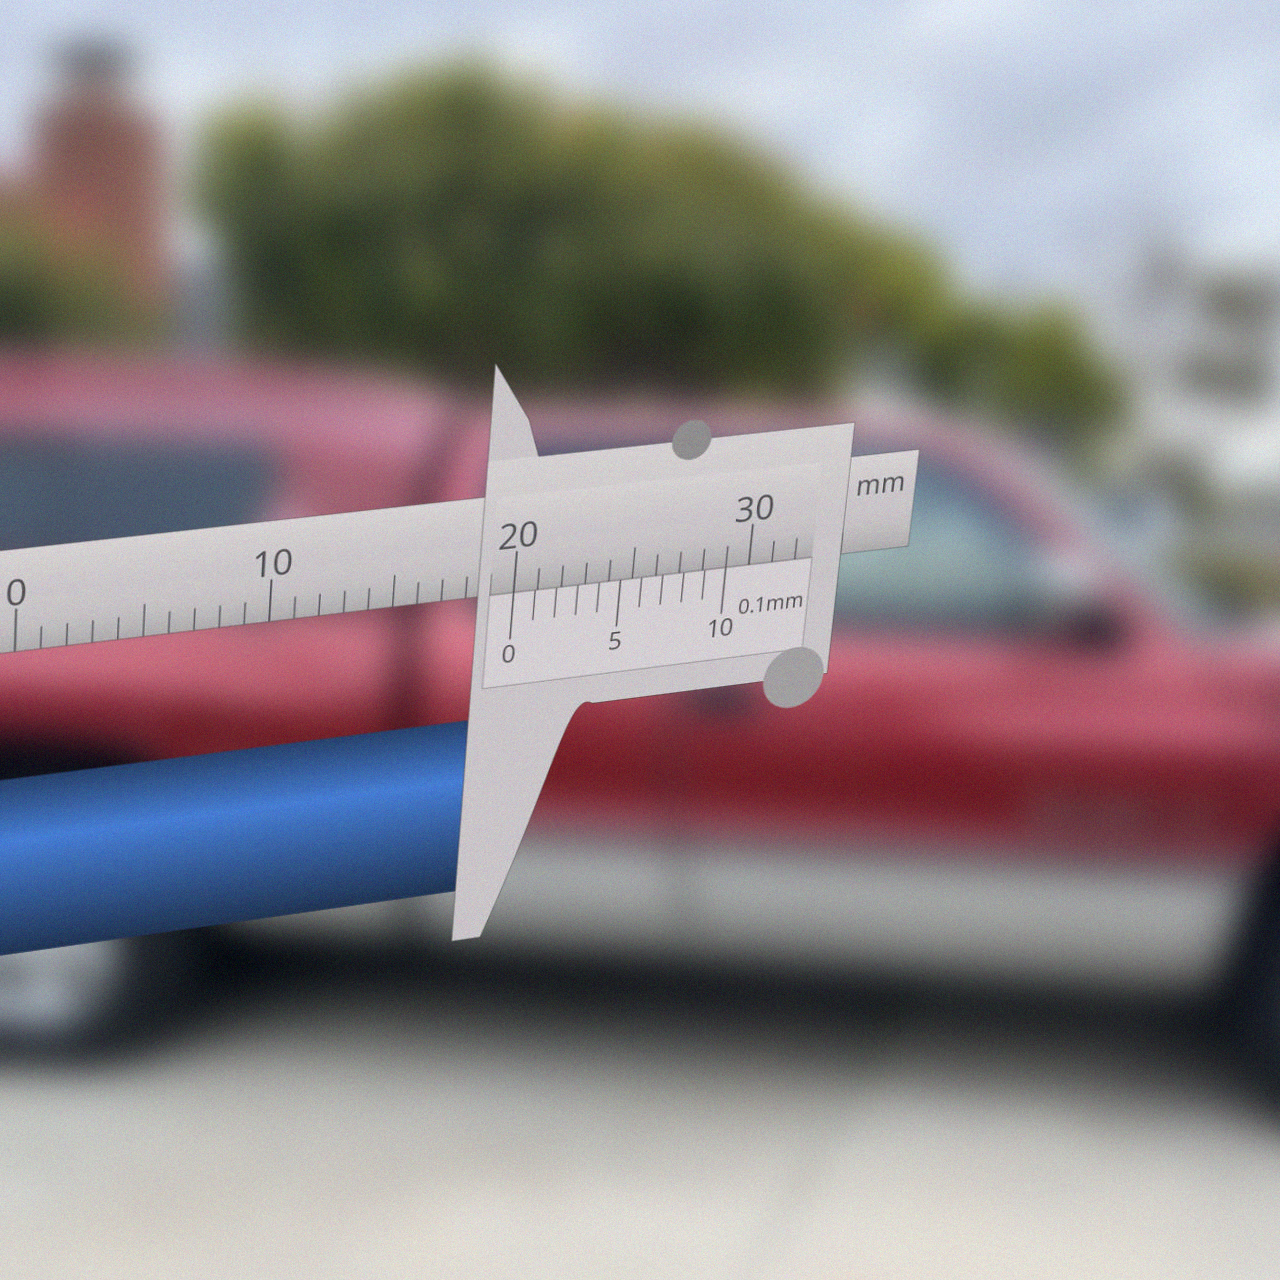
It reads **20.0** mm
